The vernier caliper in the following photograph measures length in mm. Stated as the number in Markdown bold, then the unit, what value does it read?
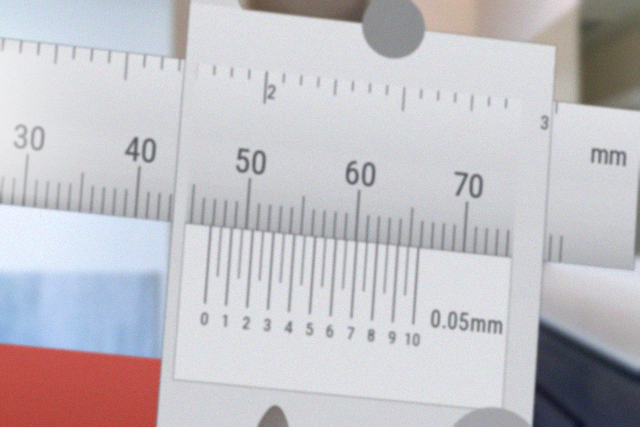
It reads **46.8** mm
